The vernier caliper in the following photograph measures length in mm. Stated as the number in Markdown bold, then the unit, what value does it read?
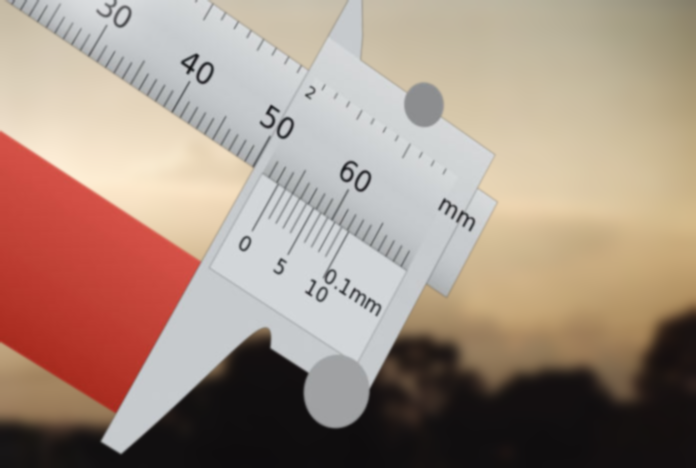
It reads **53.2** mm
